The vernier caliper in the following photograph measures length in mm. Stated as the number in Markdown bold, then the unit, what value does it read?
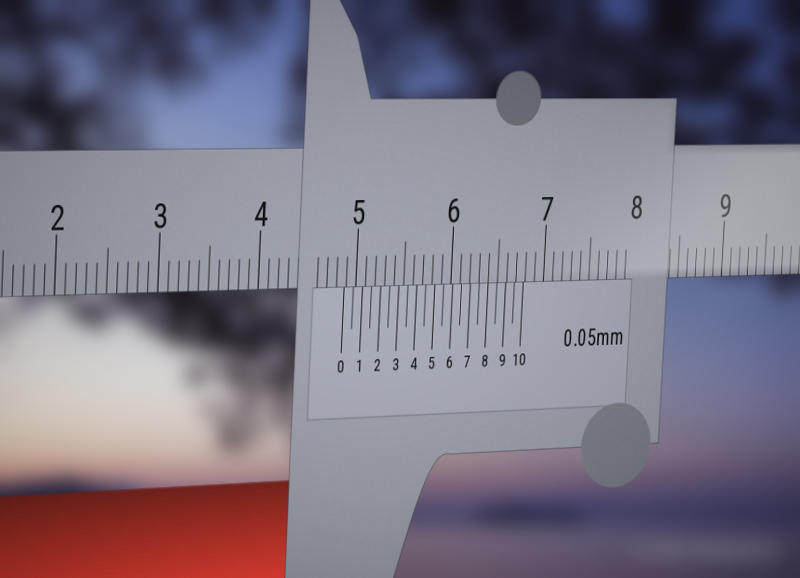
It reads **48.8** mm
